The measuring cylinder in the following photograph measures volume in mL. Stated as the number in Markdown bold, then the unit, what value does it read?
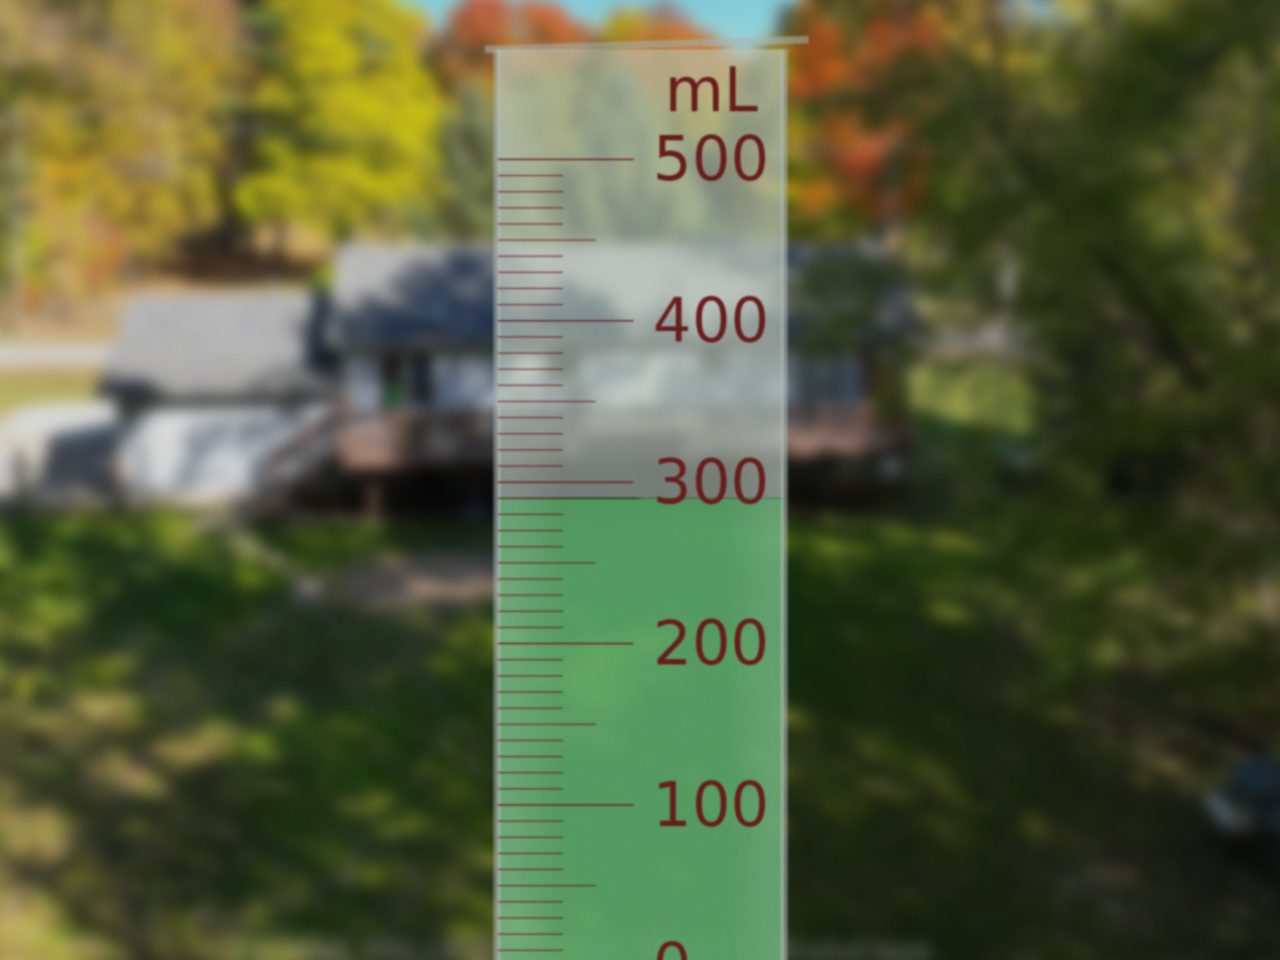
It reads **290** mL
